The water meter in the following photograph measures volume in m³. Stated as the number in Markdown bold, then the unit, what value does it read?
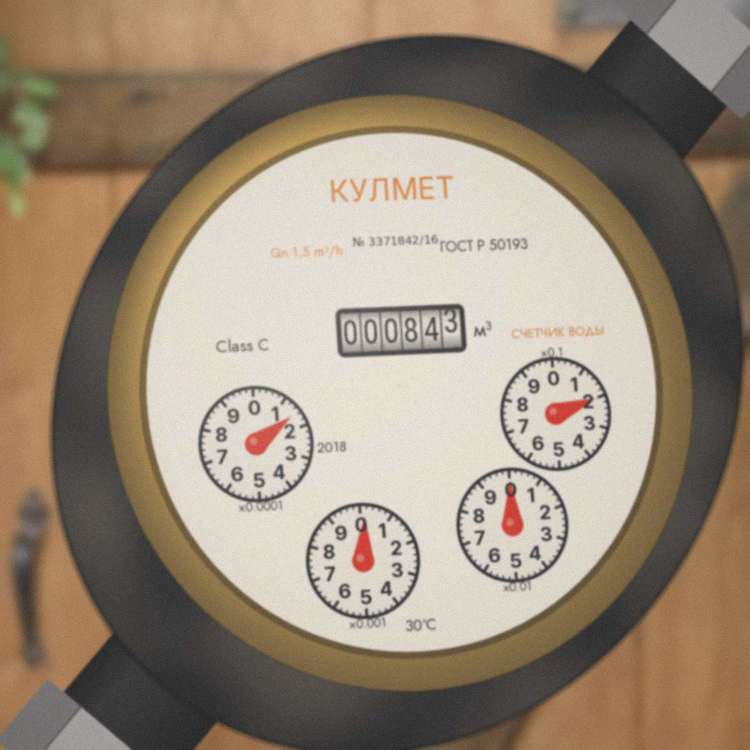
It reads **843.2001** m³
